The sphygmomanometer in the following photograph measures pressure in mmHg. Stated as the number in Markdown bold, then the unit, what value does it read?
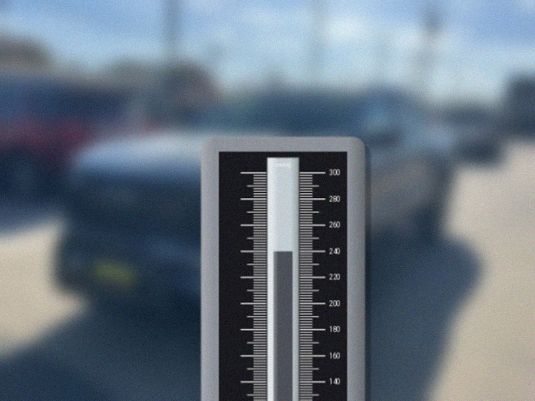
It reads **240** mmHg
